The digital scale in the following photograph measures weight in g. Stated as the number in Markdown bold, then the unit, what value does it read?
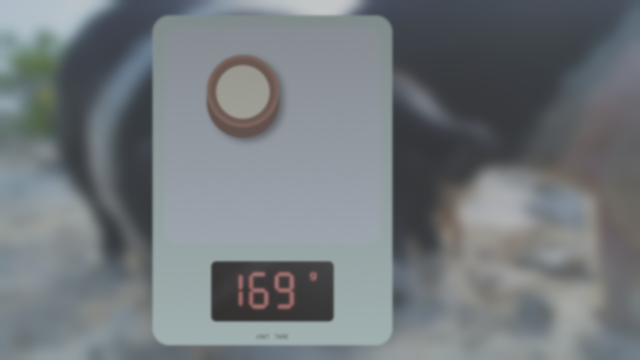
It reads **169** g
